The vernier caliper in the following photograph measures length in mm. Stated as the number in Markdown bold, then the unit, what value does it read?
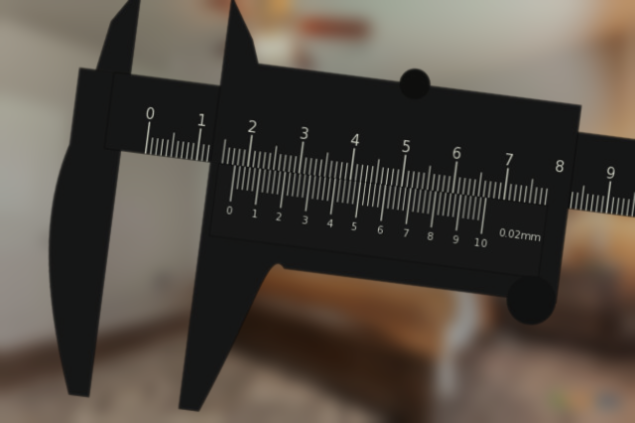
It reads **17.5** mm
